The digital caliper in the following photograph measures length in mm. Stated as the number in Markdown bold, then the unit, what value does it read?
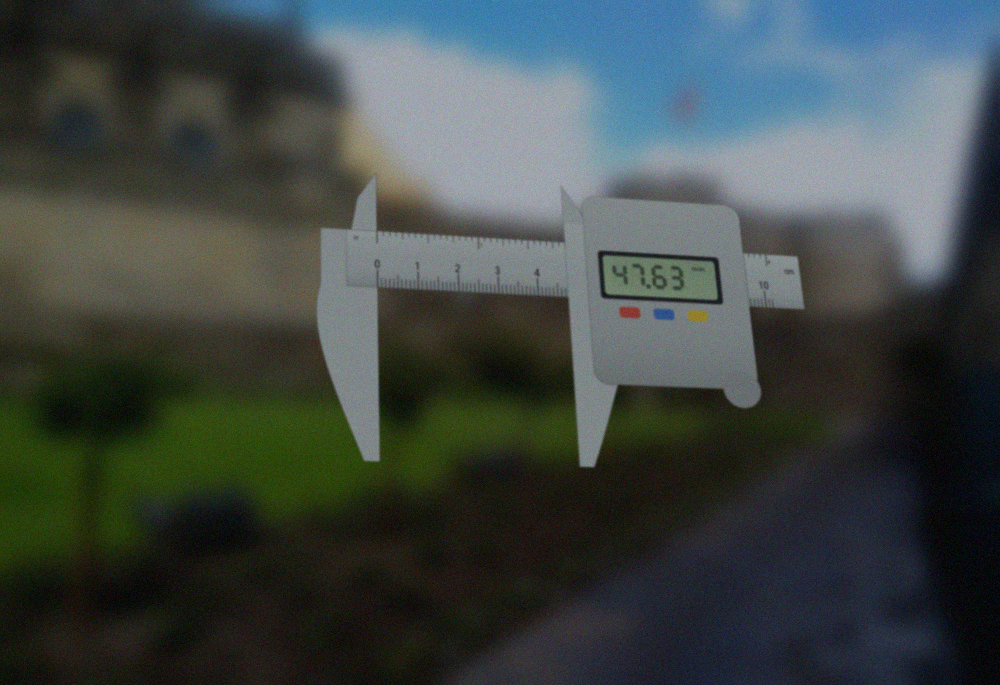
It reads **47.63** mm
